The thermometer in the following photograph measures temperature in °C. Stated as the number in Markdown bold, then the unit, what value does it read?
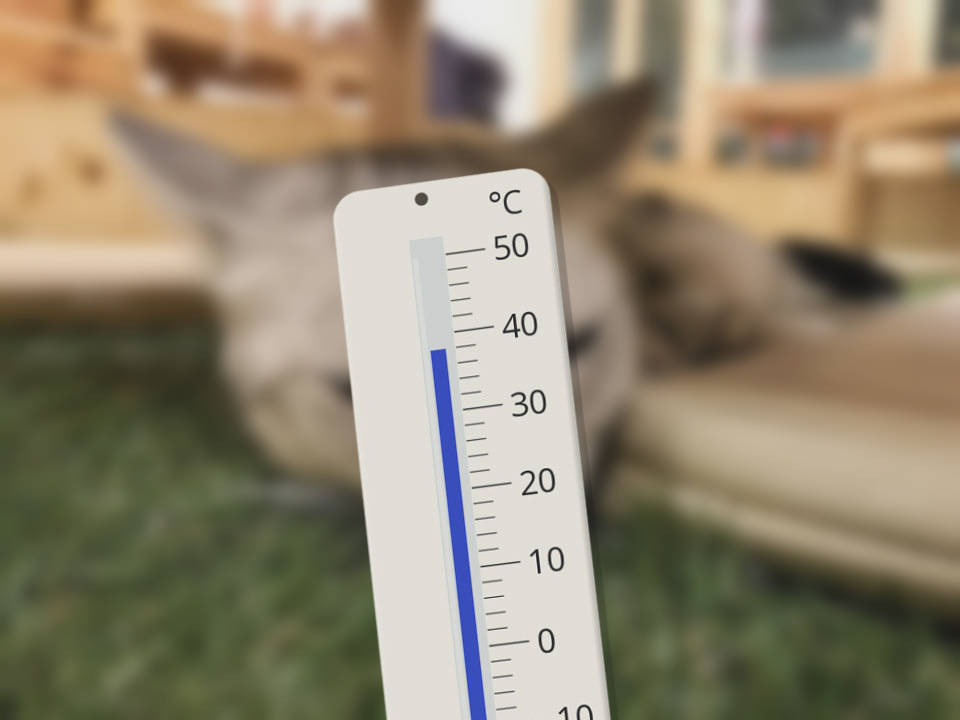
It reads **38** °C
